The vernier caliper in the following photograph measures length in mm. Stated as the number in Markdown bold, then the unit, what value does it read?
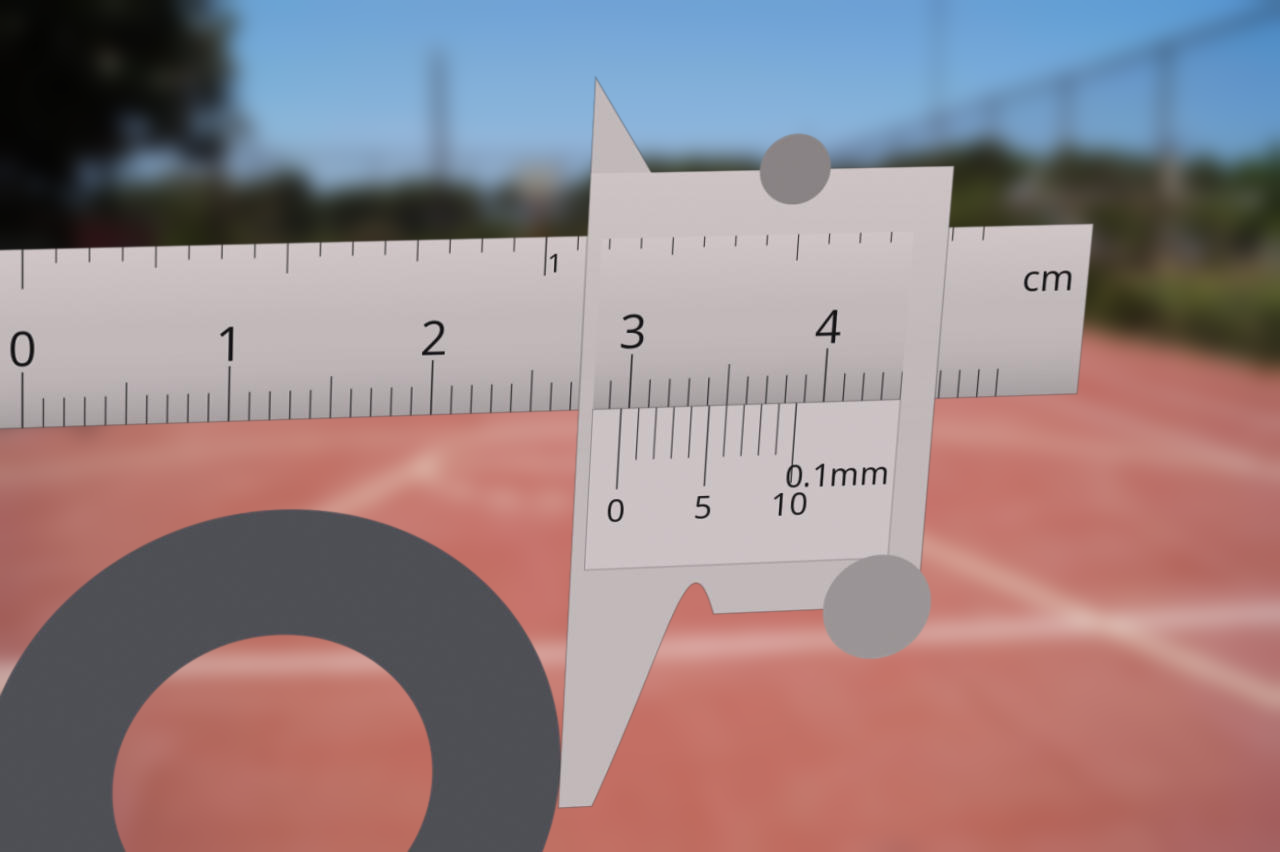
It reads **29.6** mm
